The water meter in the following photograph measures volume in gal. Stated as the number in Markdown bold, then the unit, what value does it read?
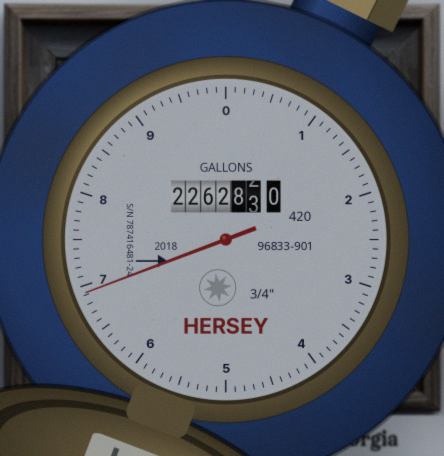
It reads **2262826.9** gal
